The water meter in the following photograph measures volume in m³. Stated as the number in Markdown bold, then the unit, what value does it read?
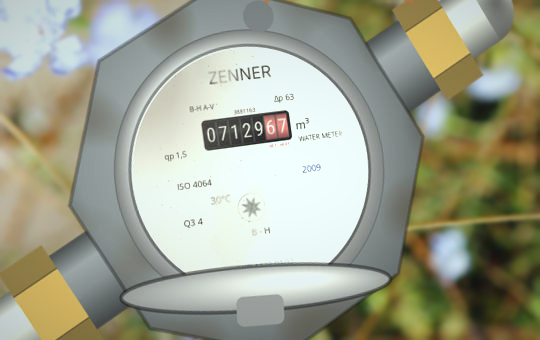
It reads **7129.67** m³
